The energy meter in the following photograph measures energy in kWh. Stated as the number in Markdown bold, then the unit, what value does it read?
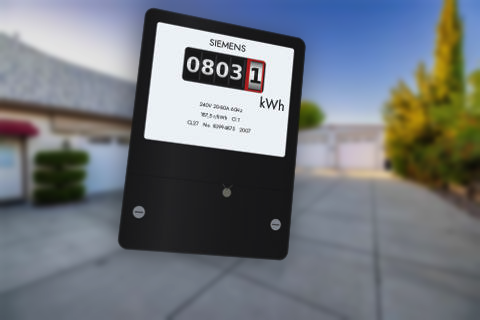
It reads **803.1** kWh
